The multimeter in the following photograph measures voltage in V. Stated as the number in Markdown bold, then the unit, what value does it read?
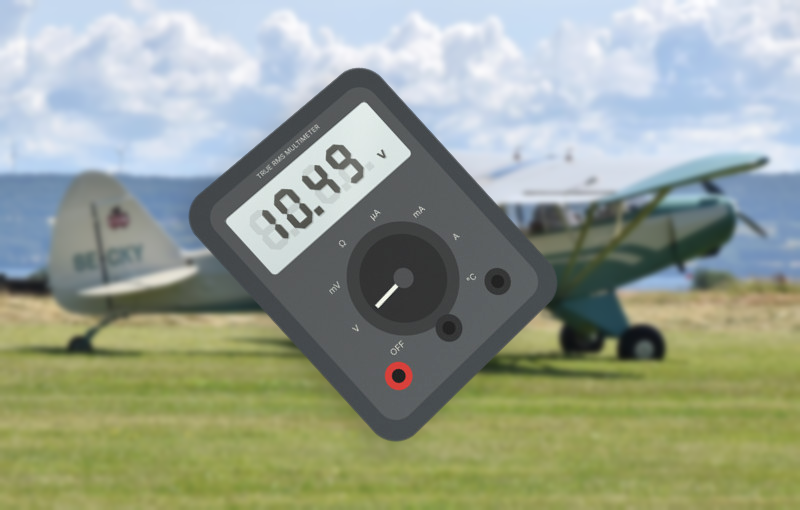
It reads **10.49** V
